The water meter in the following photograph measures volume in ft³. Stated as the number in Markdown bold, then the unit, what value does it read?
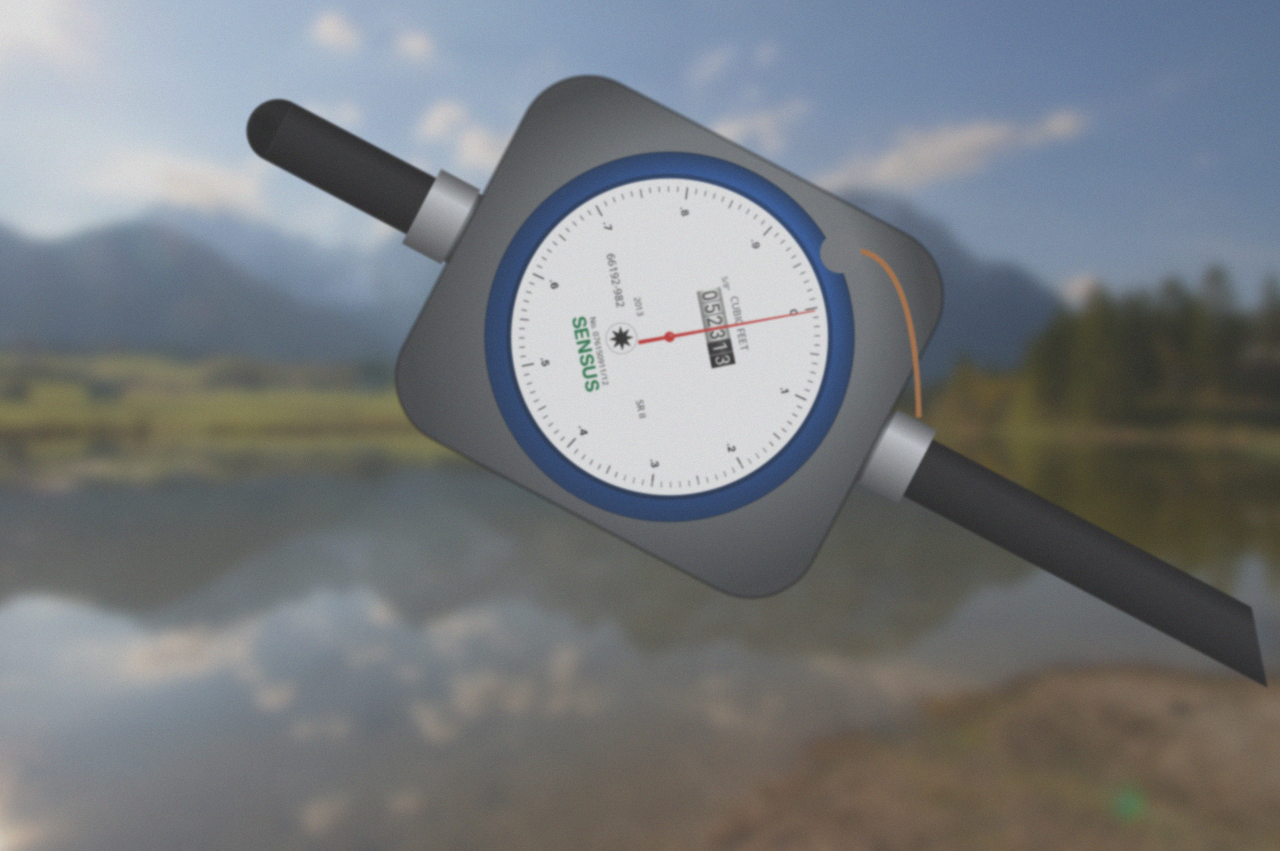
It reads **52313.00** ft³
